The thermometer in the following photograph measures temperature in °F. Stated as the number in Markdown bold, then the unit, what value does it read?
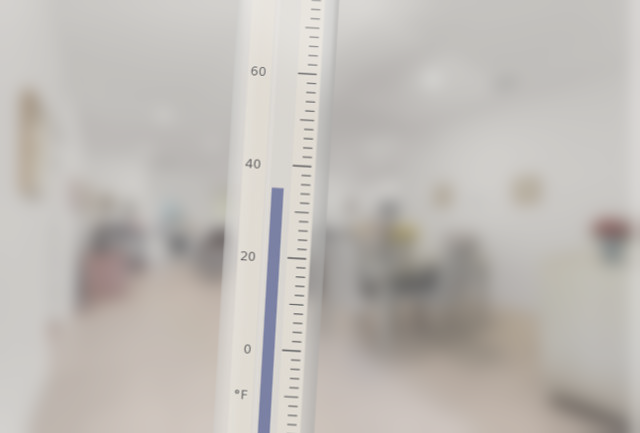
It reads **35** °F
